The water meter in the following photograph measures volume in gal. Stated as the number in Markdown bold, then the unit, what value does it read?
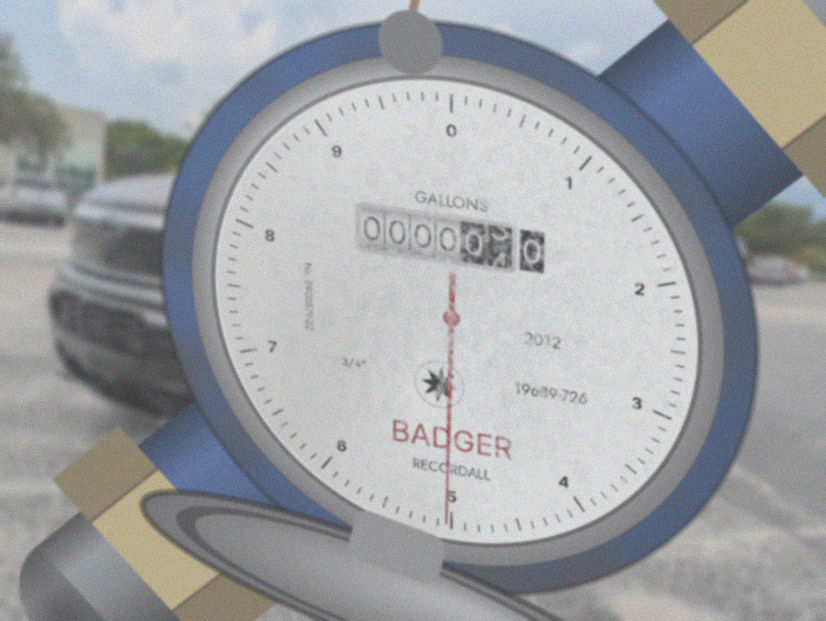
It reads **35.0** gal
